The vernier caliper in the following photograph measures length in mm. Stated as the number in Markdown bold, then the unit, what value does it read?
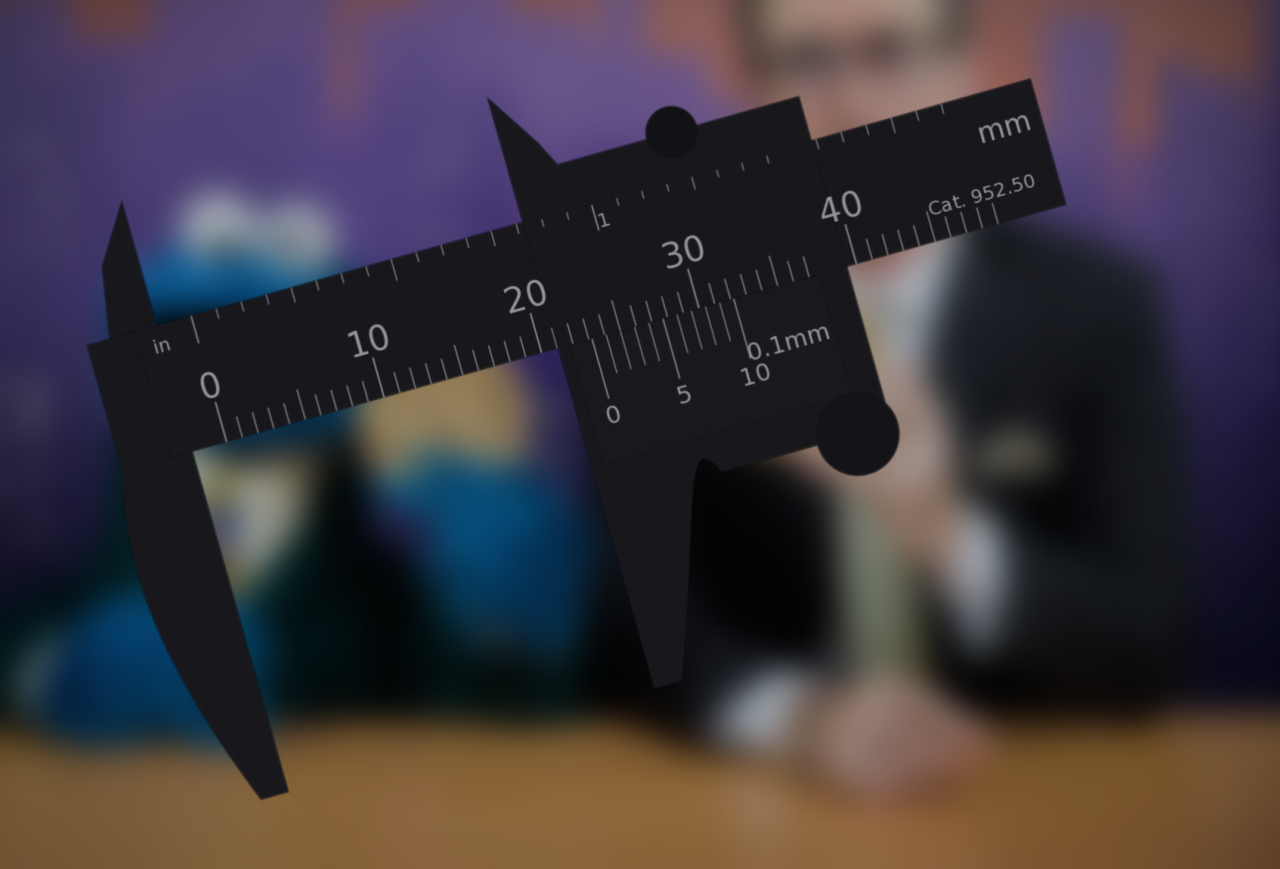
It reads **23.2** mm
